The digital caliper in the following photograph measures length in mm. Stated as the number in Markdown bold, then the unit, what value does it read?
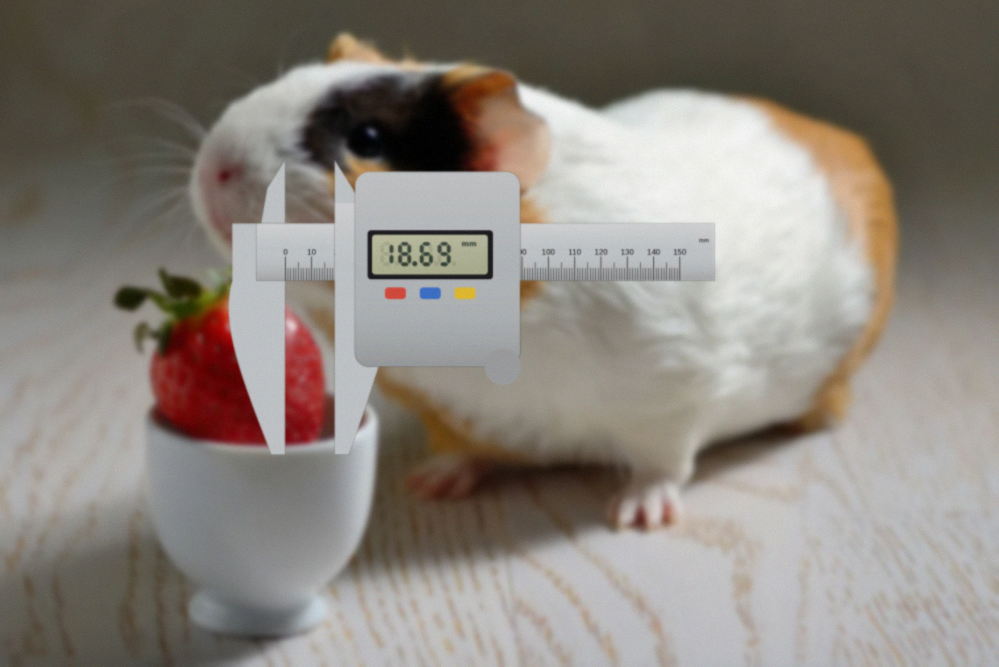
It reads **18.69** mm
